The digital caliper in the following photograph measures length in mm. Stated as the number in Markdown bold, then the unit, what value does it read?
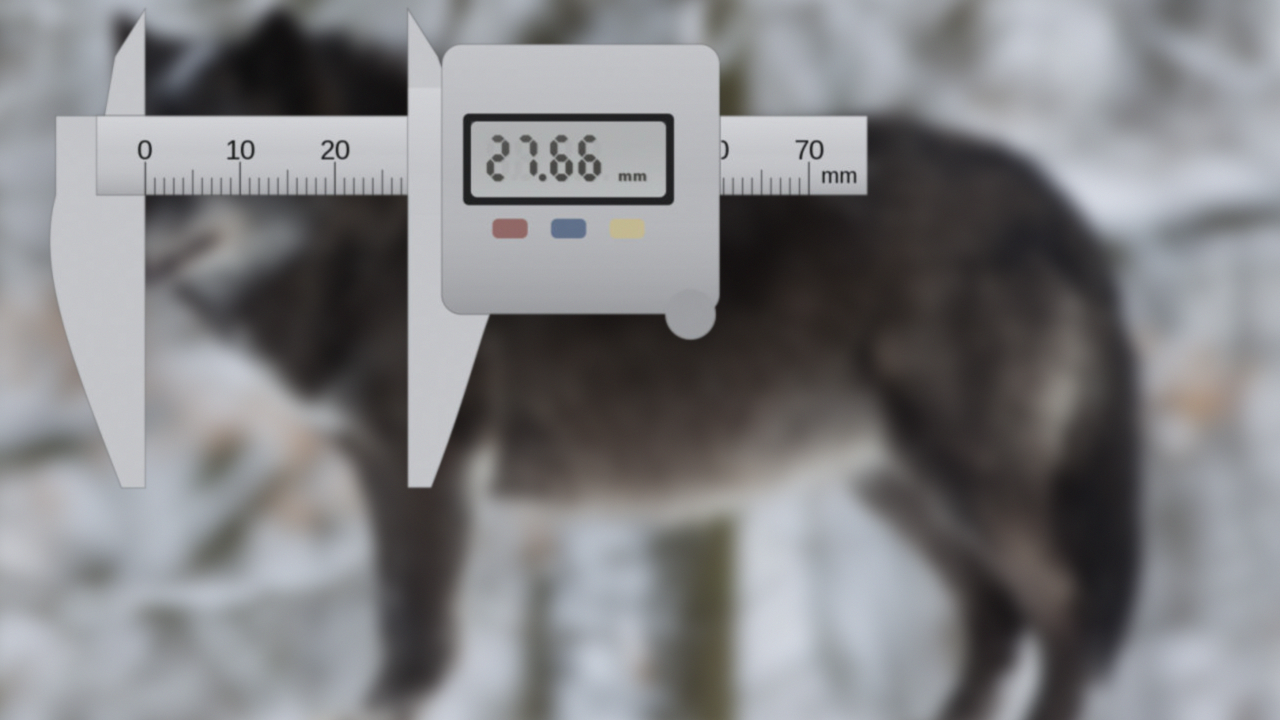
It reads **27.66** mm
